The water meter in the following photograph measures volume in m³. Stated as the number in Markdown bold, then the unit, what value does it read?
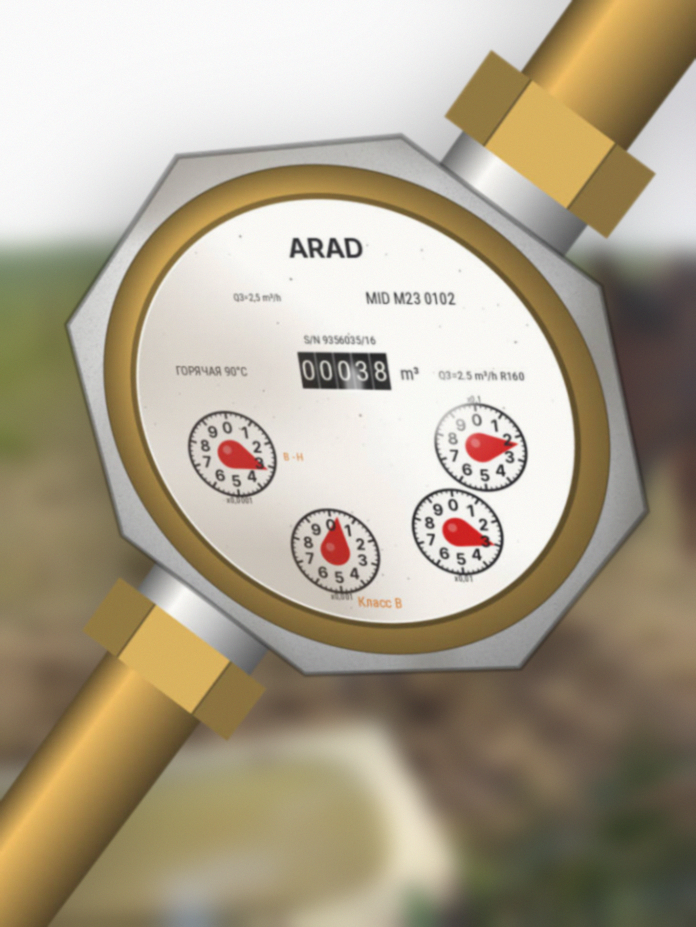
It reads **38.2303** m³
